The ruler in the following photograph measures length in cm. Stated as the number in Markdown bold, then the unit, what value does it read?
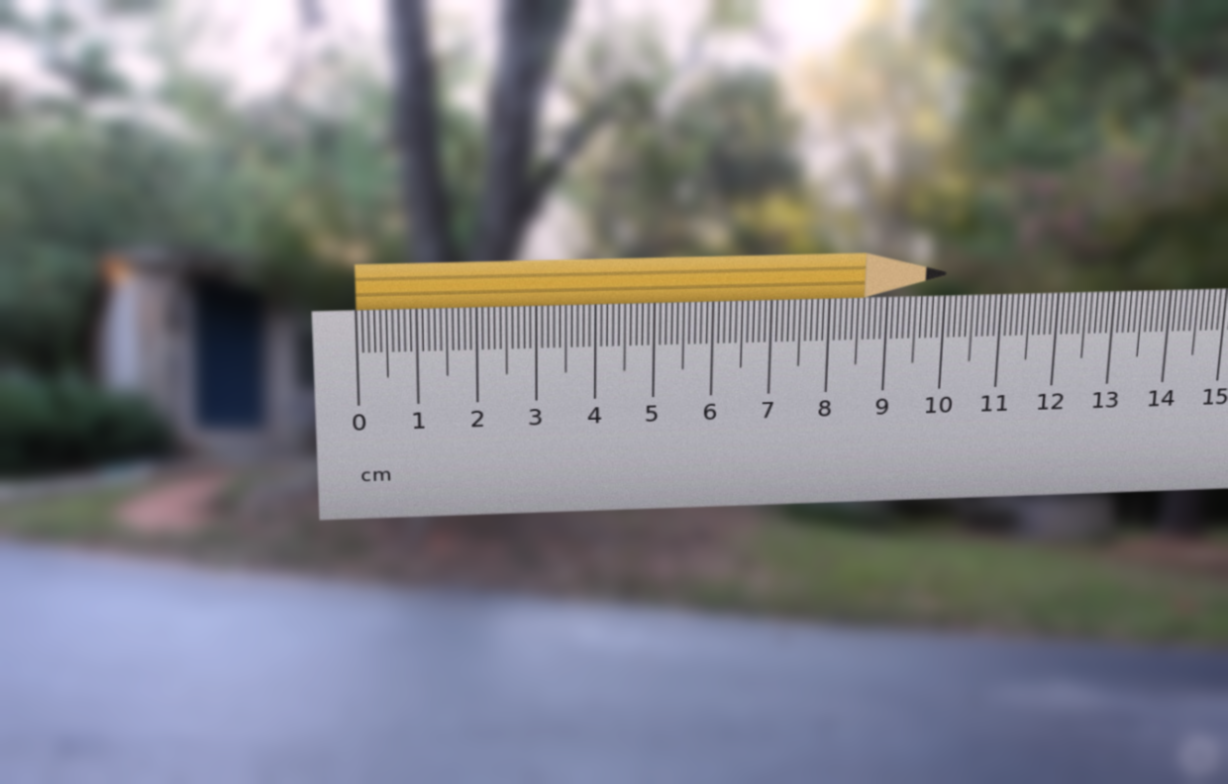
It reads **10** cm
